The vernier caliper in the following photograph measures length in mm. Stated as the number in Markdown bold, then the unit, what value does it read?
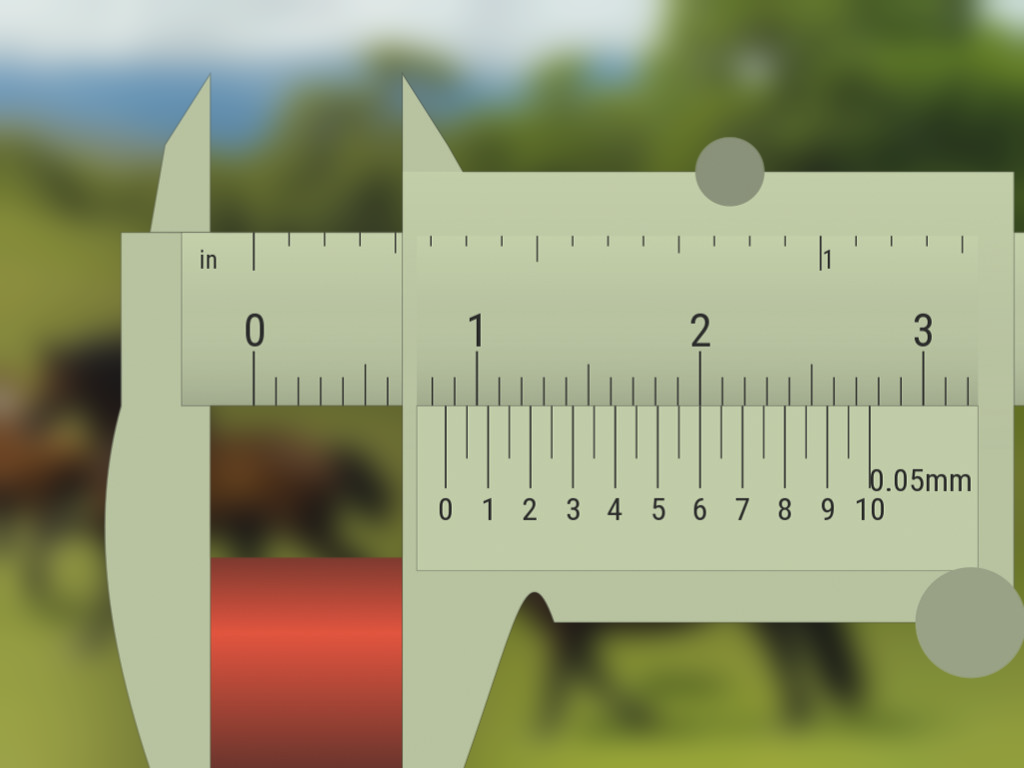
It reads **8.6** mm
